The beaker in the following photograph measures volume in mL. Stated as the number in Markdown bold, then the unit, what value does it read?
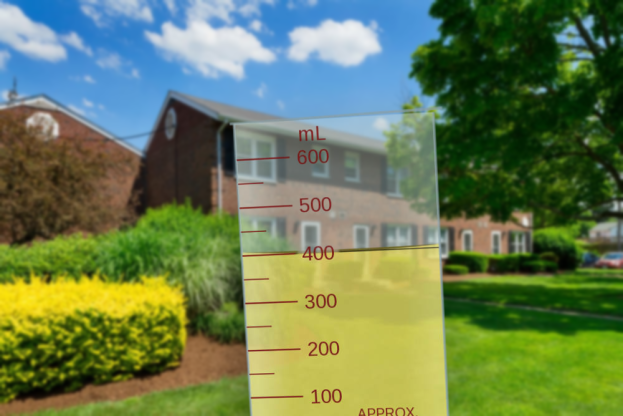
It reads **400** mL
